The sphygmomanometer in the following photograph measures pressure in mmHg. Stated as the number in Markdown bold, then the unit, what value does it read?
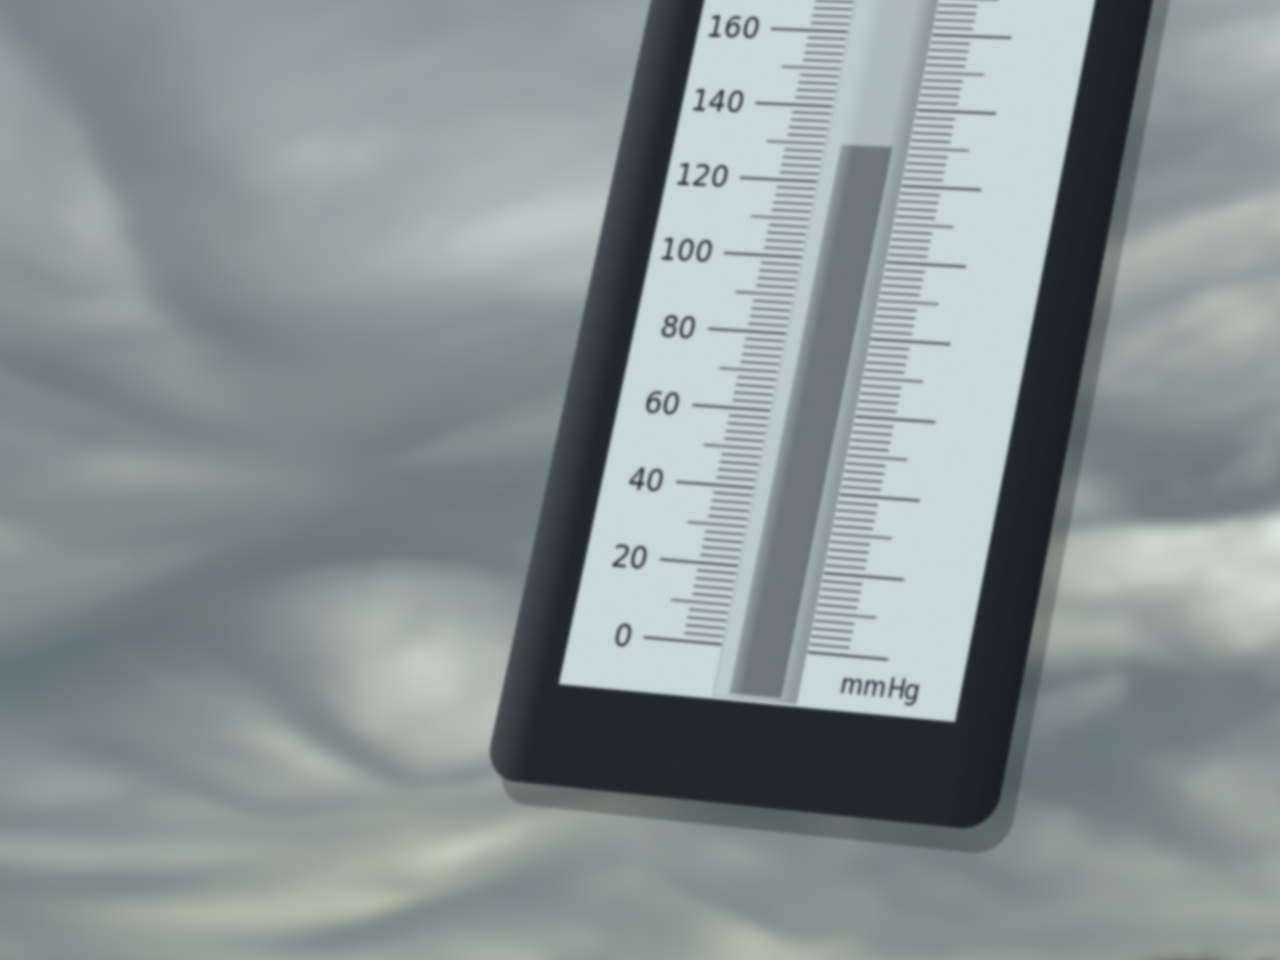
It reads **130** mmHg
